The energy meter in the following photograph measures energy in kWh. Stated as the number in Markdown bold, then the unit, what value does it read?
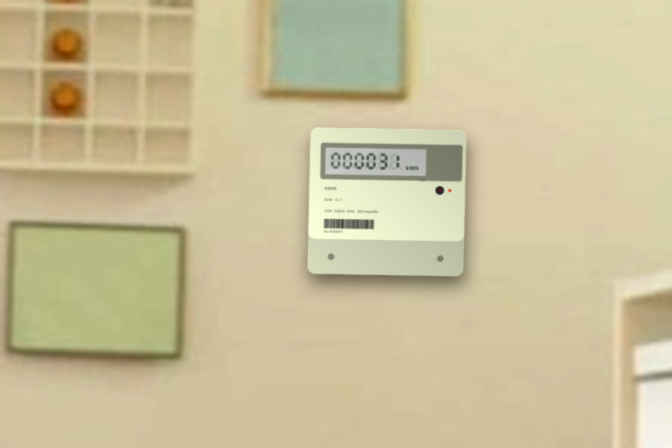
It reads **31** kWh
